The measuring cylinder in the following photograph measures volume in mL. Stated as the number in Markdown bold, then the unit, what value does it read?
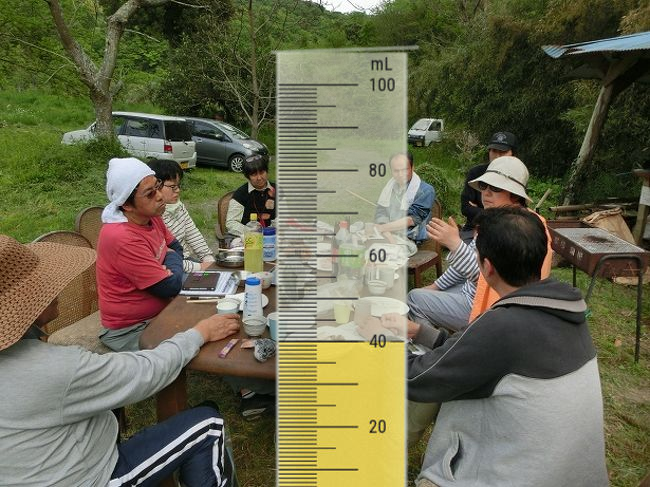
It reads **40** mL
